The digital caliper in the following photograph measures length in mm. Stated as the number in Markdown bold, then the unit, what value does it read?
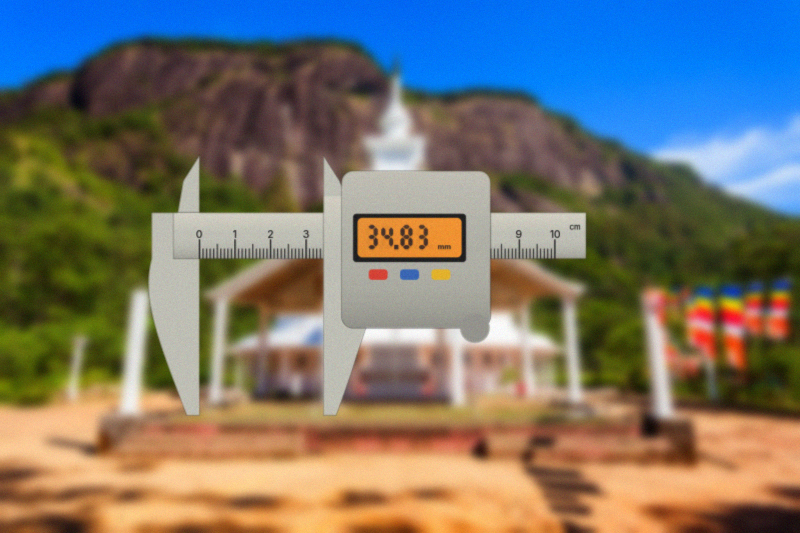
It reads **34.83** mm
